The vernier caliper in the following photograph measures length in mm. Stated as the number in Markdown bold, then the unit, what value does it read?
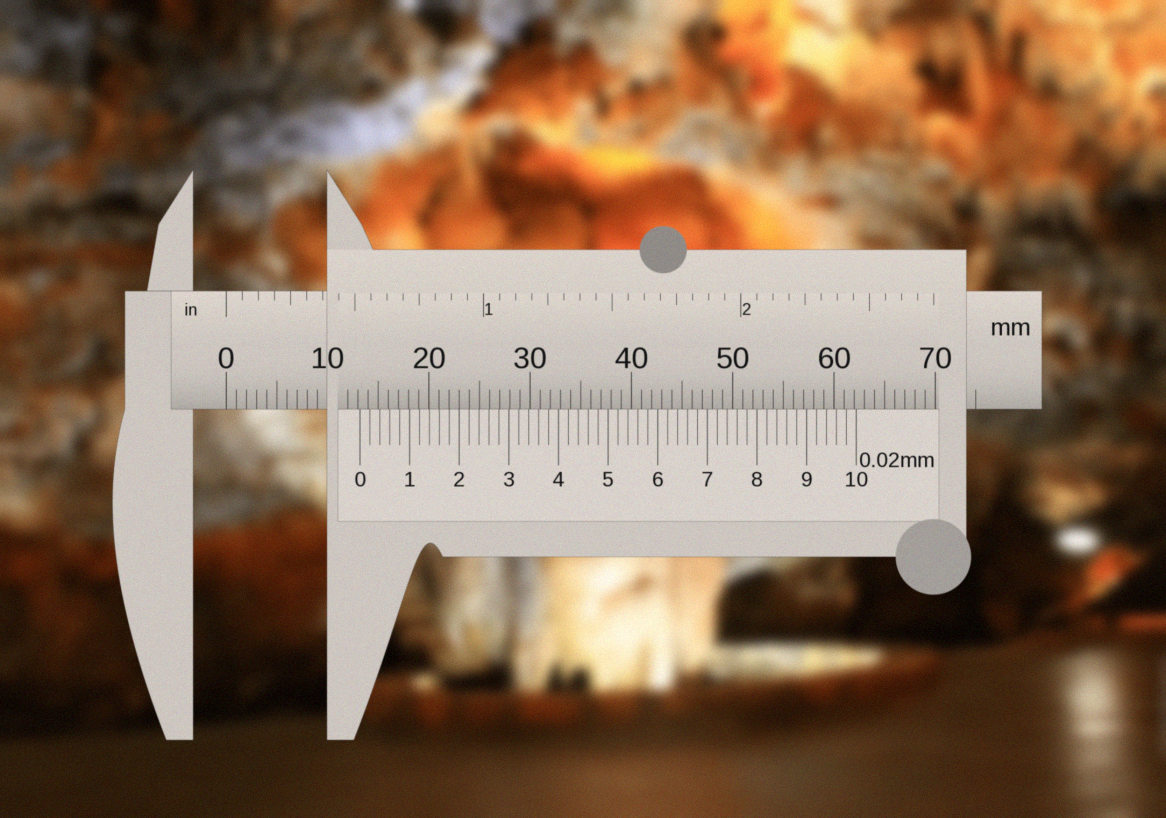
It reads **13.2** mm
